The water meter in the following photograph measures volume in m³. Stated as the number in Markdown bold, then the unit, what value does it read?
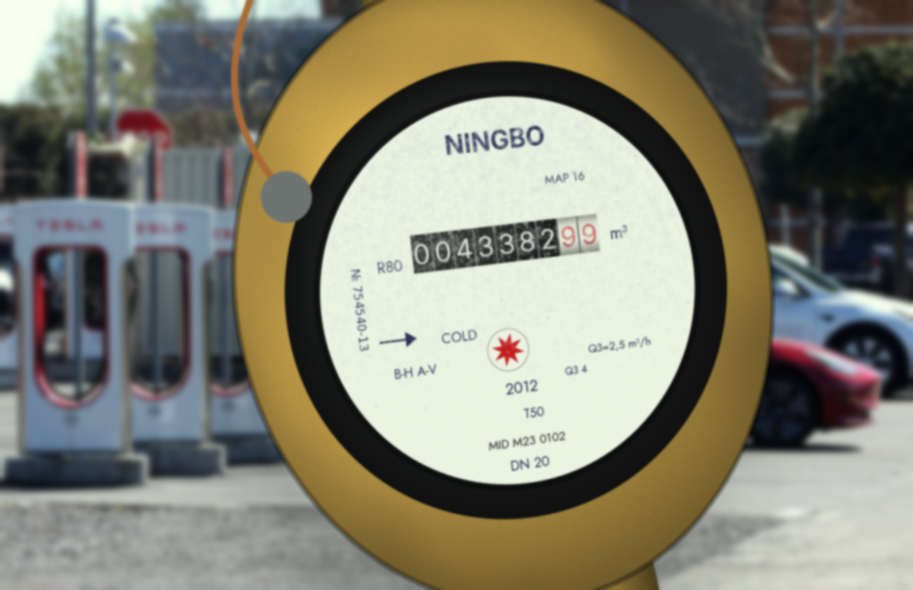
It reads **43382.99** m³
